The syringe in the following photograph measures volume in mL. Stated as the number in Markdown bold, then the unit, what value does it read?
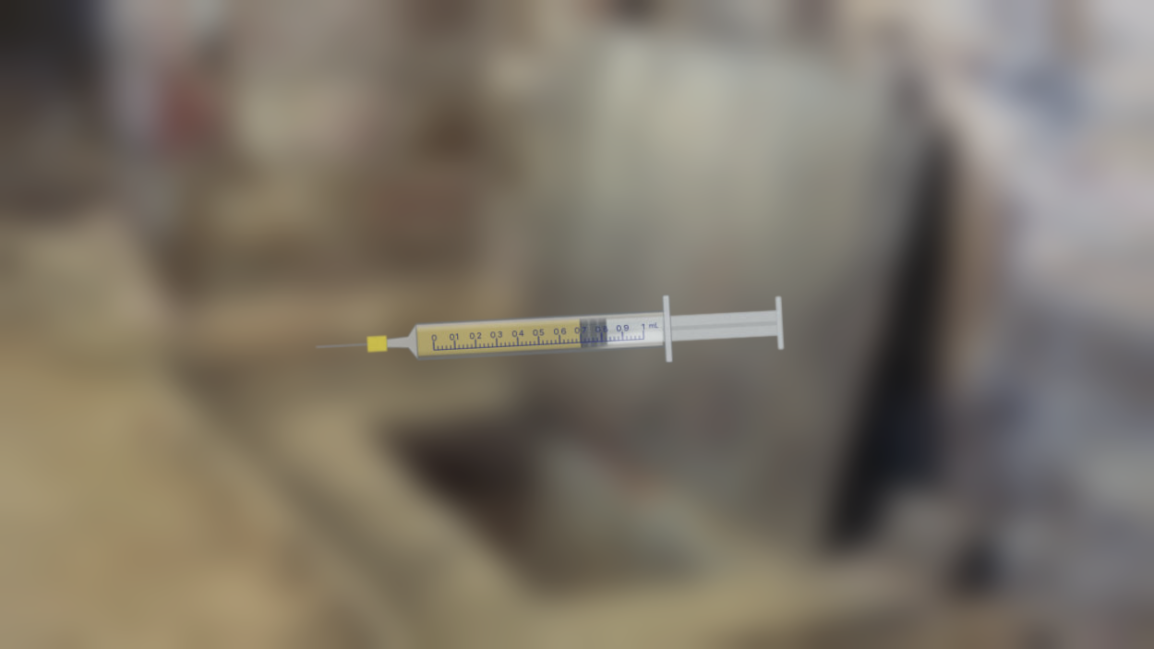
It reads **0.7** mL
